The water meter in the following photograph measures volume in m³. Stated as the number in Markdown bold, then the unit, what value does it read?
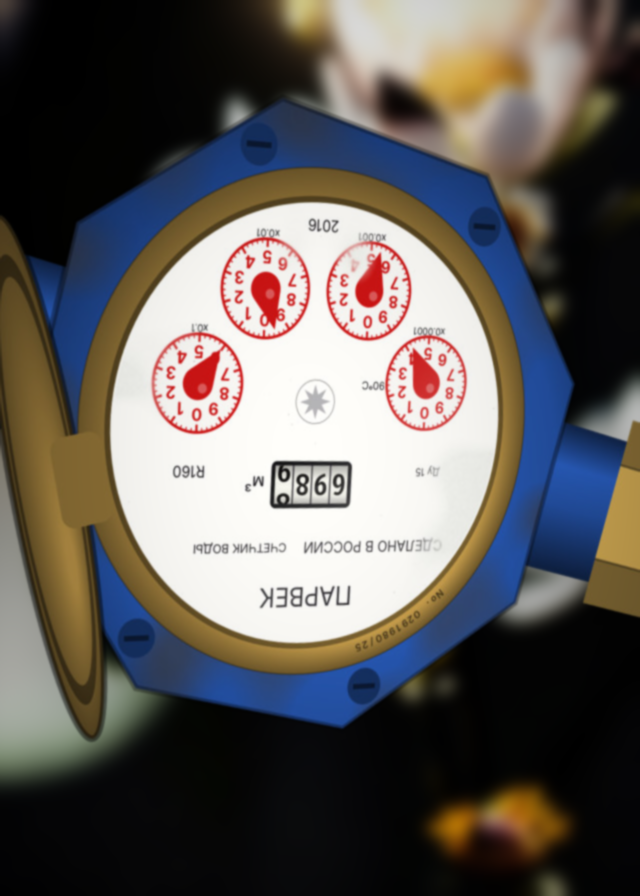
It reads **6988.5954** m³
